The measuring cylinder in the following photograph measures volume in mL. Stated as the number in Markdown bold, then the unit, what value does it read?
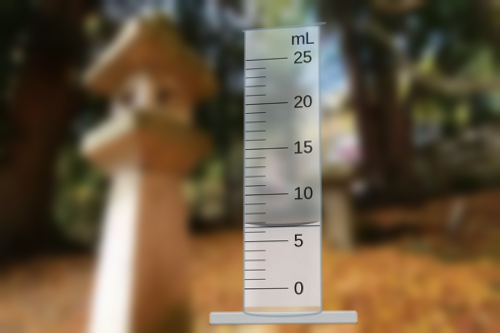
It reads **6.5** mL
